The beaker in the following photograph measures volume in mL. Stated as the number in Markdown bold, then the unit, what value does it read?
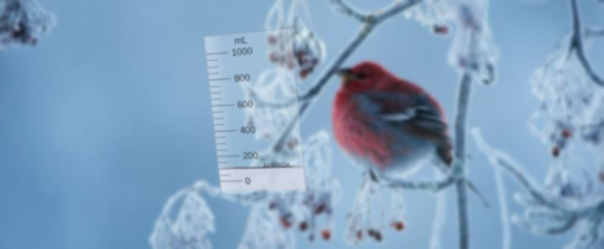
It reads **100** mL
